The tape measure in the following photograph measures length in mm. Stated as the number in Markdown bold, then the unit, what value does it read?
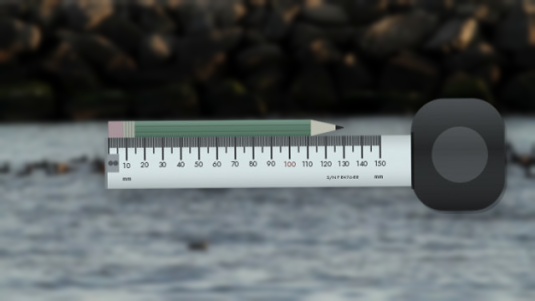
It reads **130** mm
